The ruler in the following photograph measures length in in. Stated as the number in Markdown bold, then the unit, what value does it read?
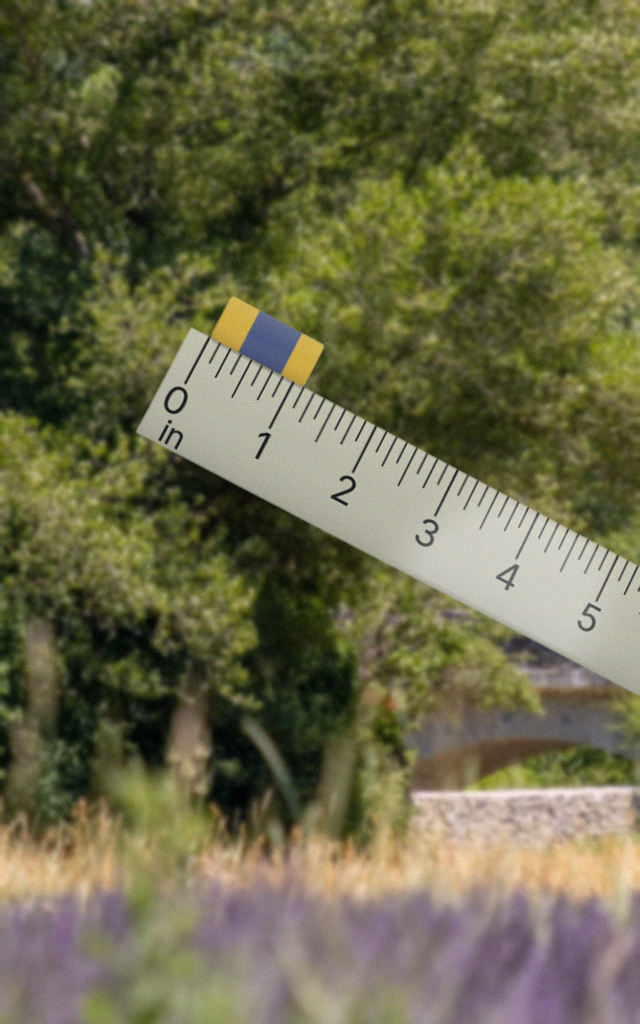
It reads **1.125** in
